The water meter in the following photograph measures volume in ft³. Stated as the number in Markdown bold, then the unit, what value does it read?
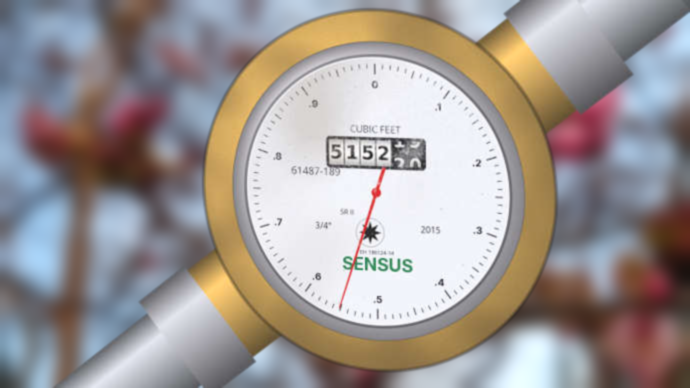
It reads **515219.55** ft³
